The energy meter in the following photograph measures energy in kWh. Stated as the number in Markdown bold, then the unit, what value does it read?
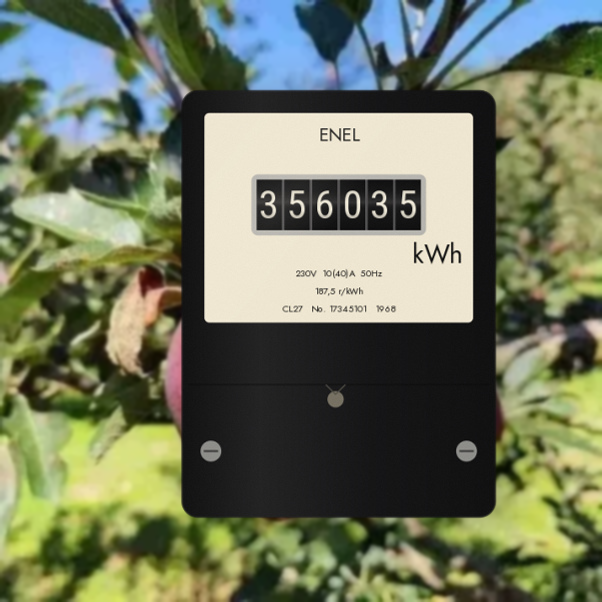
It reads **356035** kWh
